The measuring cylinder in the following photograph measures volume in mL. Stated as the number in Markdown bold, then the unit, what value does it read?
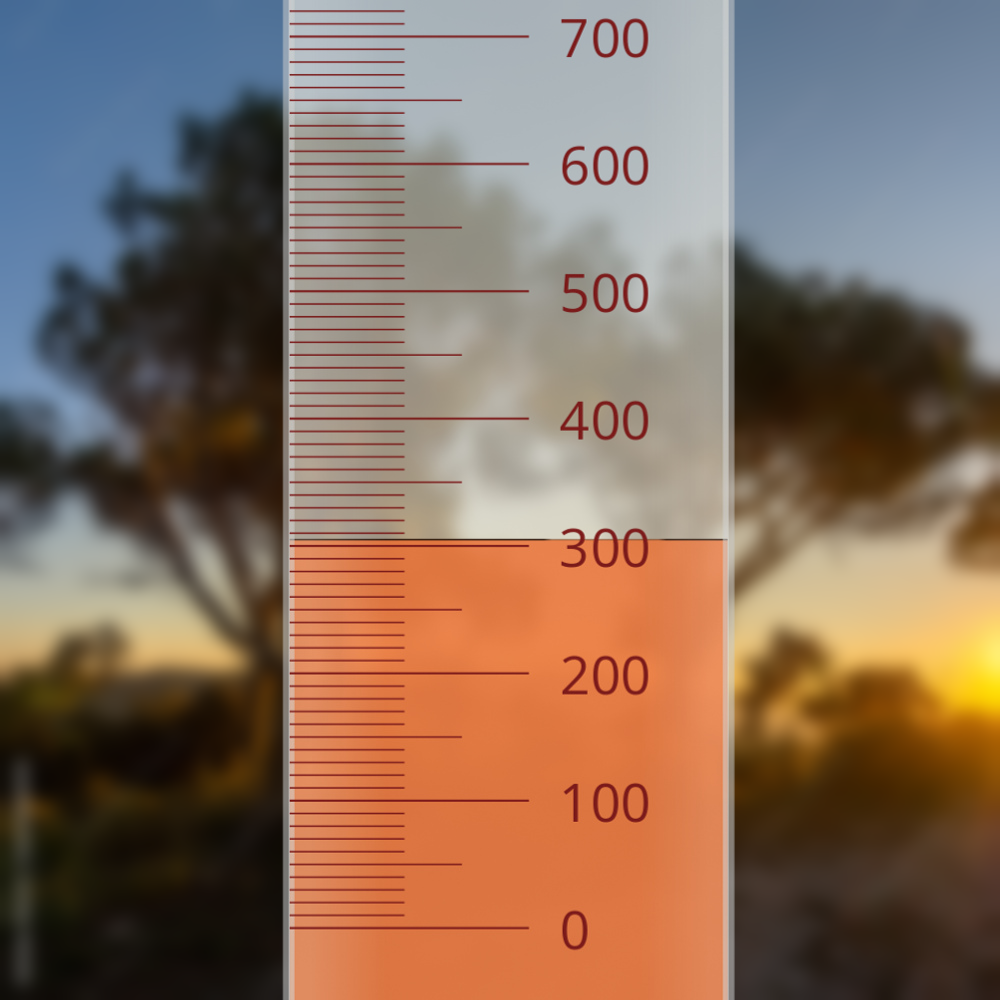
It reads **305** mL
